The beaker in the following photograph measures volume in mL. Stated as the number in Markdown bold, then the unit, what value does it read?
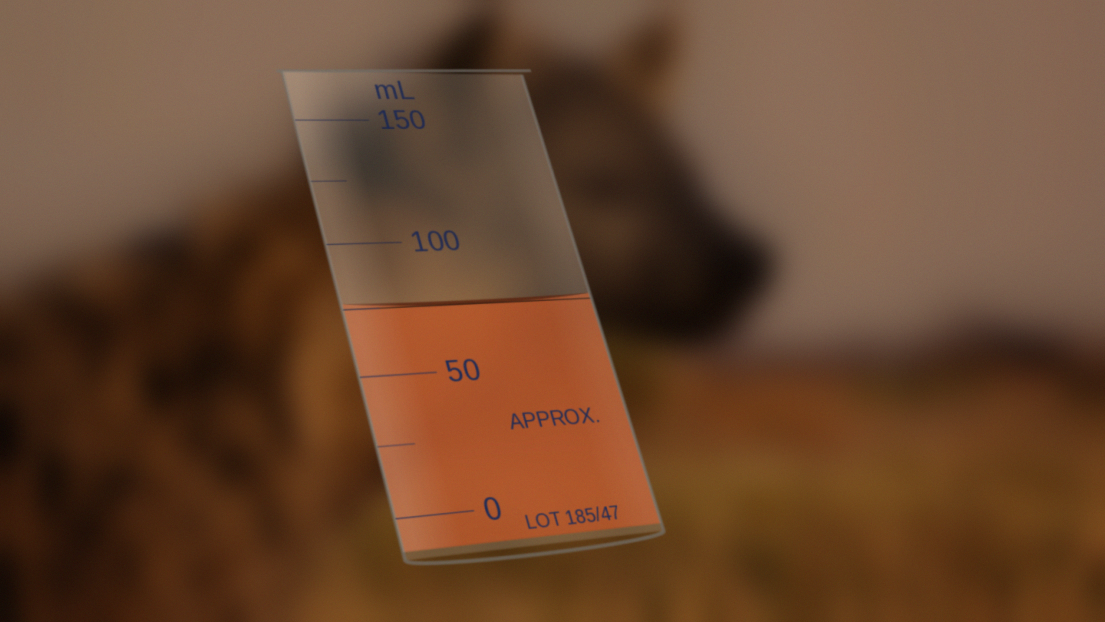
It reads **75** mL
